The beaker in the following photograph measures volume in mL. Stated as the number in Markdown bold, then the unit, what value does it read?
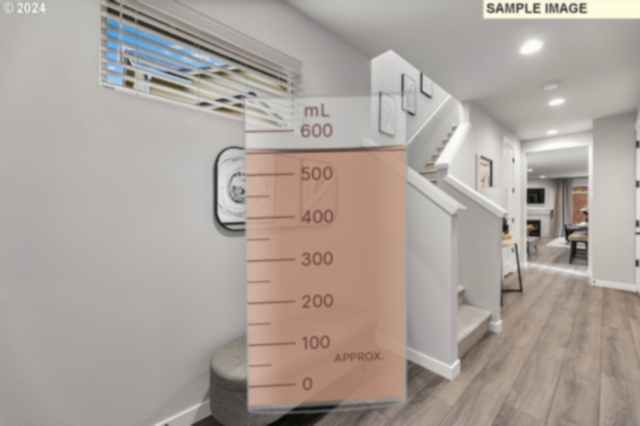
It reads **550** mL
